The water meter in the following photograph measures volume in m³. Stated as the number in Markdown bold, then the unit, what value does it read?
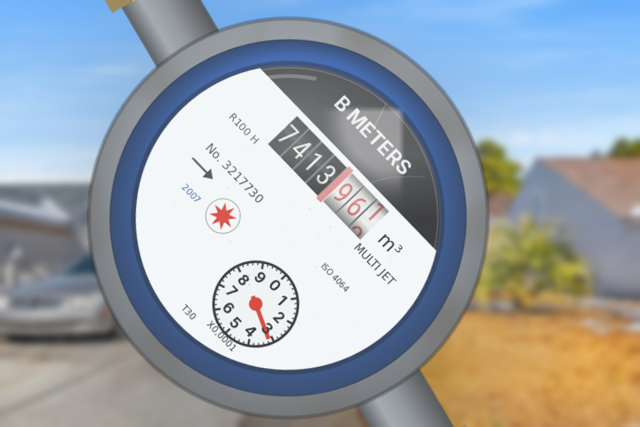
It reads **7413.9613** m³
